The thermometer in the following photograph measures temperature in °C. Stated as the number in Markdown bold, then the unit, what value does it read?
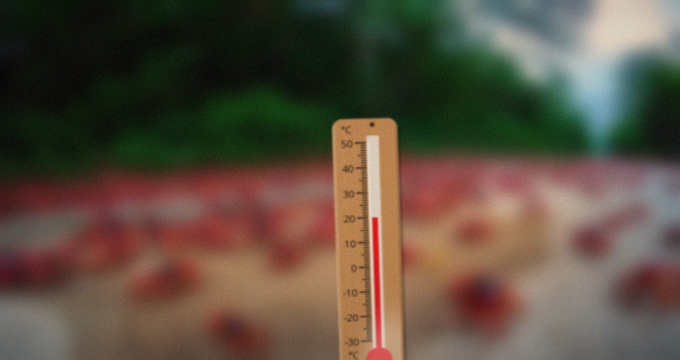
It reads **20** °C
